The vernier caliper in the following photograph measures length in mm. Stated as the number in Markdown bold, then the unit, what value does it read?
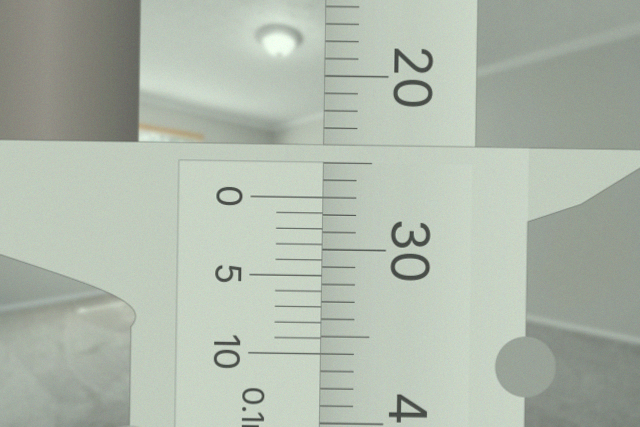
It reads **27.0** mm
